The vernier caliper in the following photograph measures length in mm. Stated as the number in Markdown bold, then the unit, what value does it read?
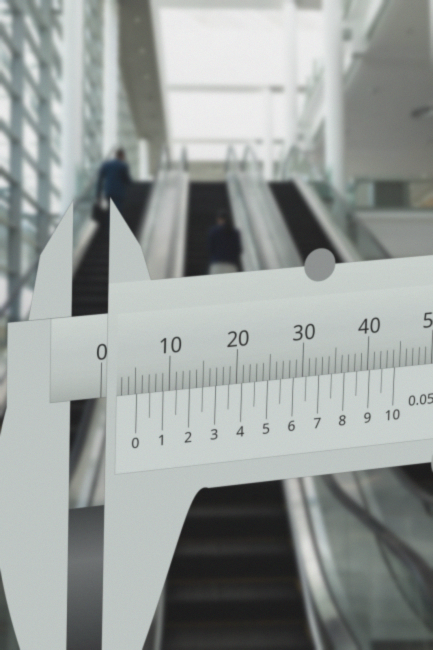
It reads **5.2** mm
